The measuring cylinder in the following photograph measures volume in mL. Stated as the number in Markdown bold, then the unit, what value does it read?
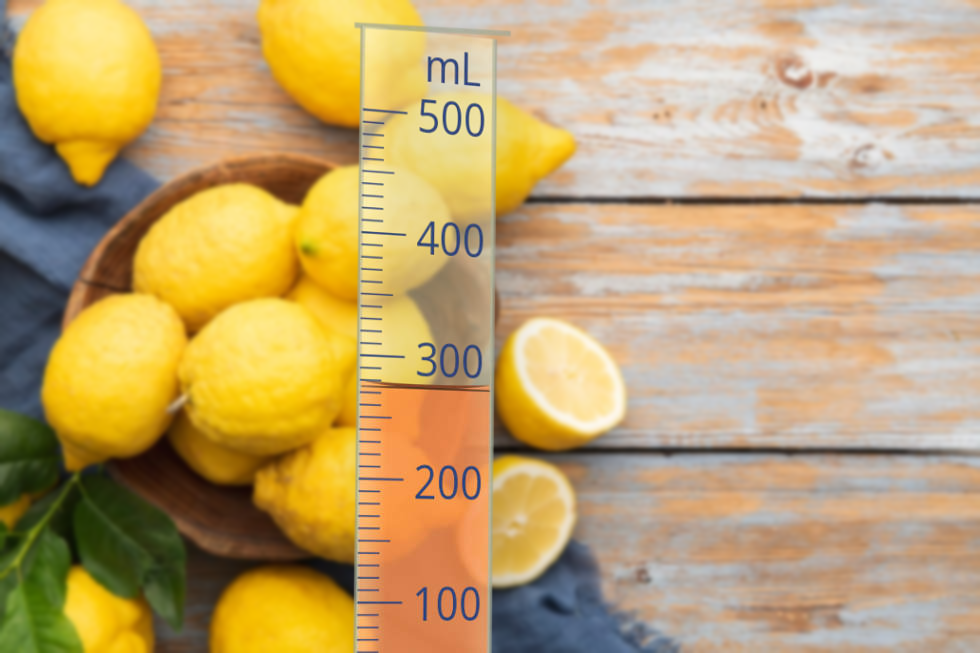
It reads **275** mL
